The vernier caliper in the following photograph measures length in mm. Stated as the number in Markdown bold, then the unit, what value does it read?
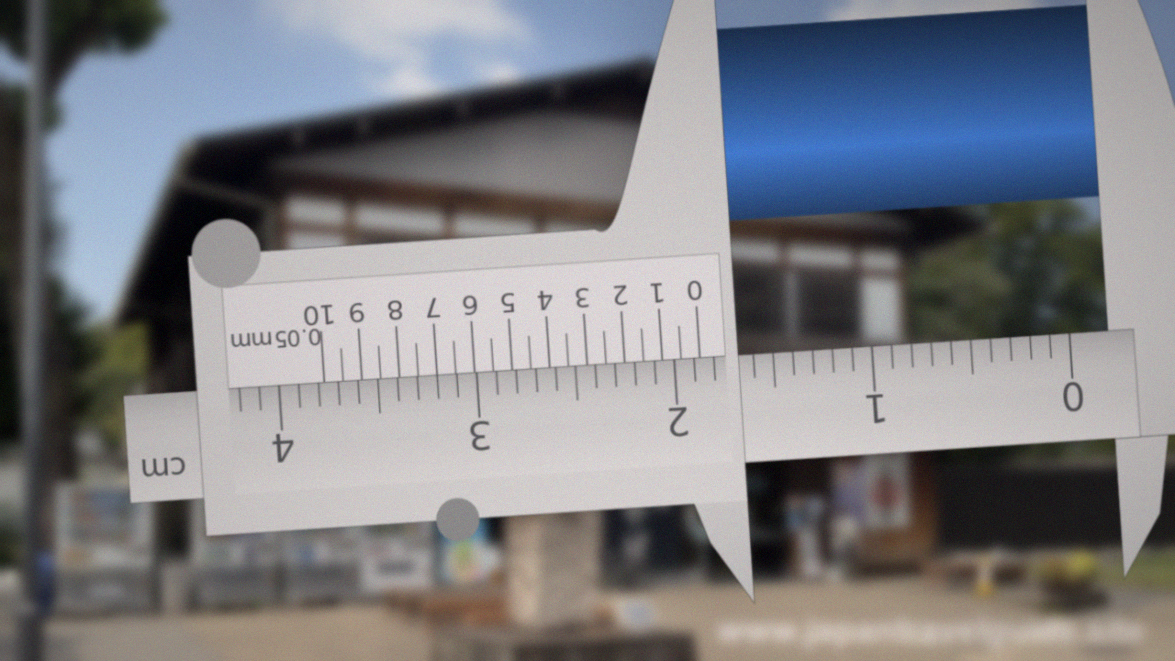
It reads **18.7** mm
